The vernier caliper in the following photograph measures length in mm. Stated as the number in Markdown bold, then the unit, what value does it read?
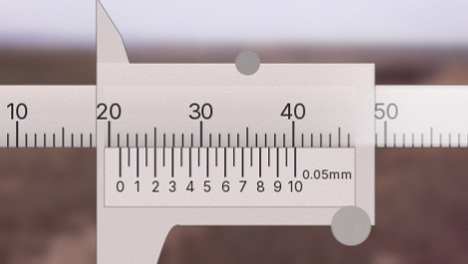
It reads **21.2** mm
